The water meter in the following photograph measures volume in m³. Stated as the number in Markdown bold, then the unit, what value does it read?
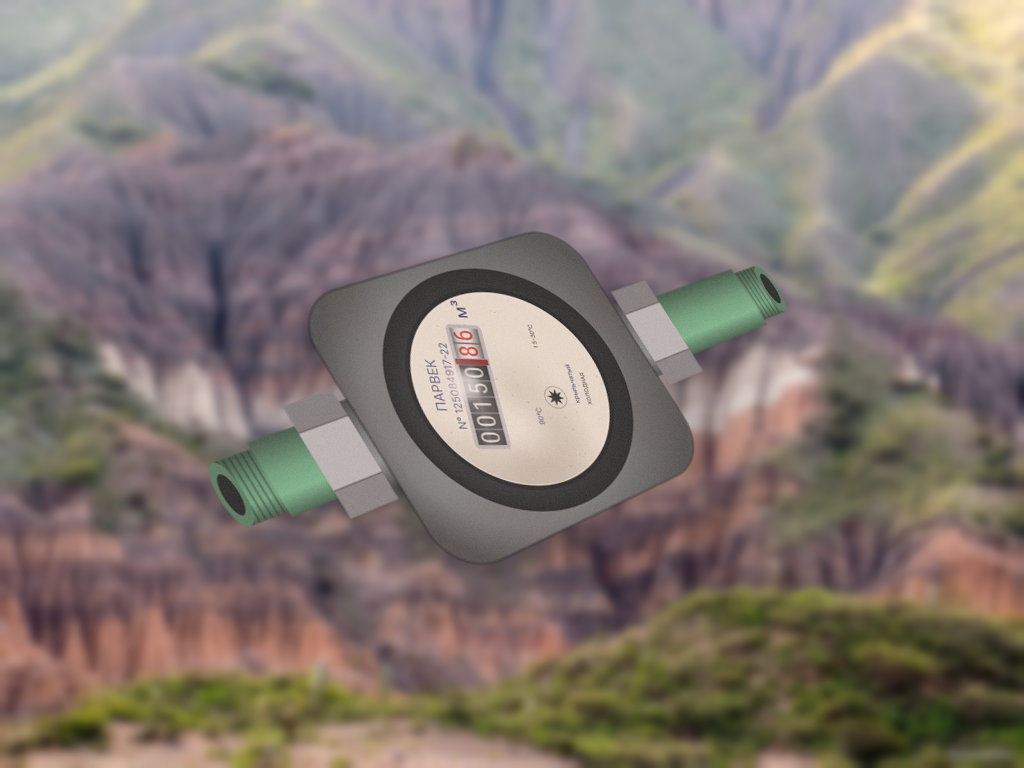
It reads **150.86** m³
